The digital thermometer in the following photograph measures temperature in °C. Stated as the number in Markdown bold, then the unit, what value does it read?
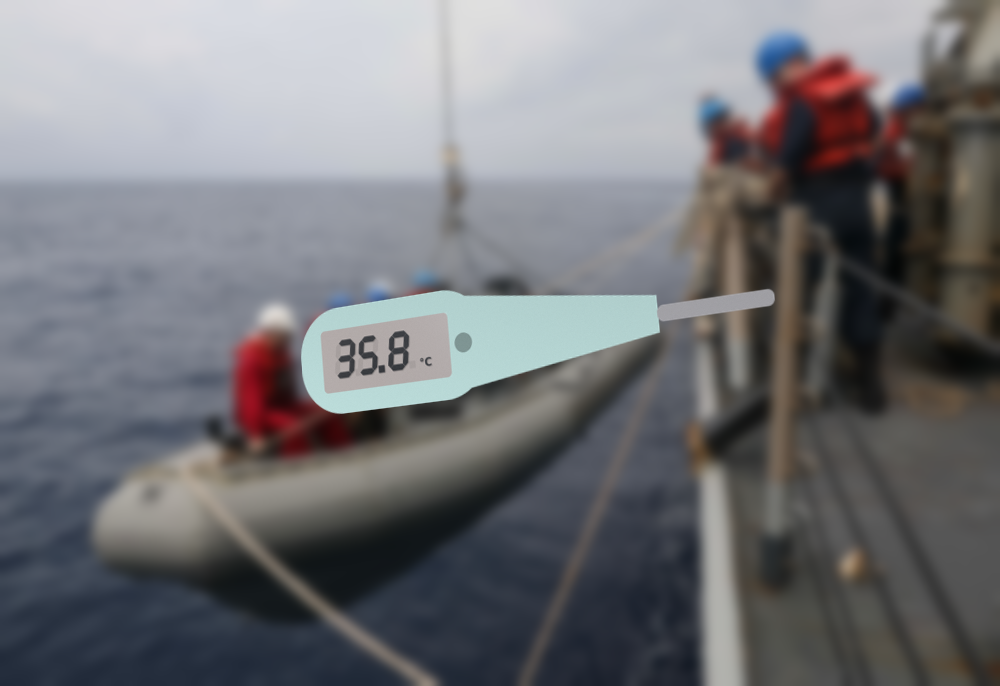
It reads **35.8** °C
